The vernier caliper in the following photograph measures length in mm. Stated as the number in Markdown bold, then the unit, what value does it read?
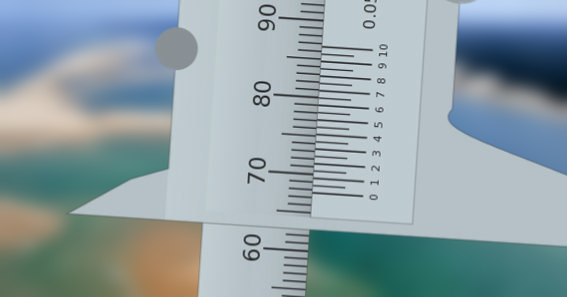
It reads **67.6** mm
